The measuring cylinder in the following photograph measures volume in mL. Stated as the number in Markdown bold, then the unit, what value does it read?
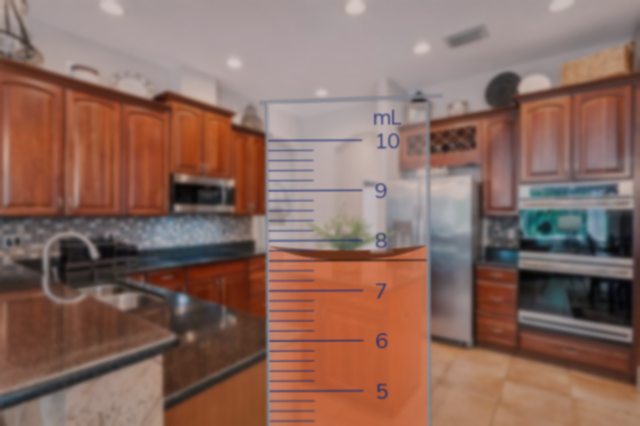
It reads **7.6** mL
